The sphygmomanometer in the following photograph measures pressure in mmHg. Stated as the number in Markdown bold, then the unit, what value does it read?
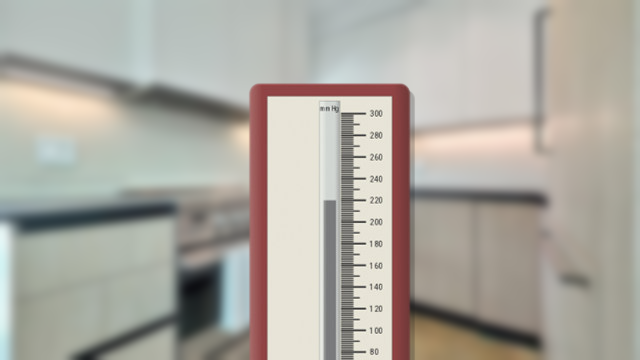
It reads **220** mmHg
